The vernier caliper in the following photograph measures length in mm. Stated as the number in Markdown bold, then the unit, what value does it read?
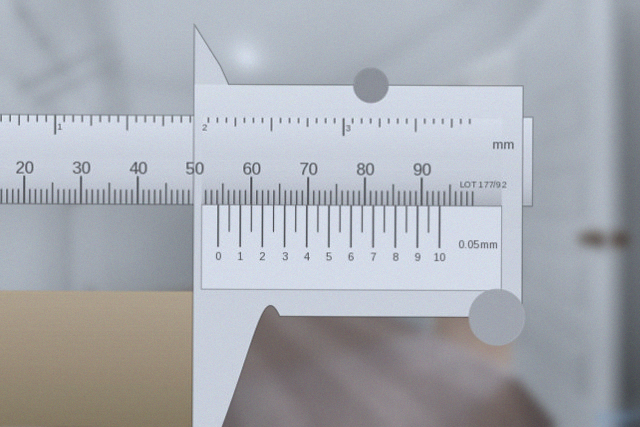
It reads **54.2** mm
